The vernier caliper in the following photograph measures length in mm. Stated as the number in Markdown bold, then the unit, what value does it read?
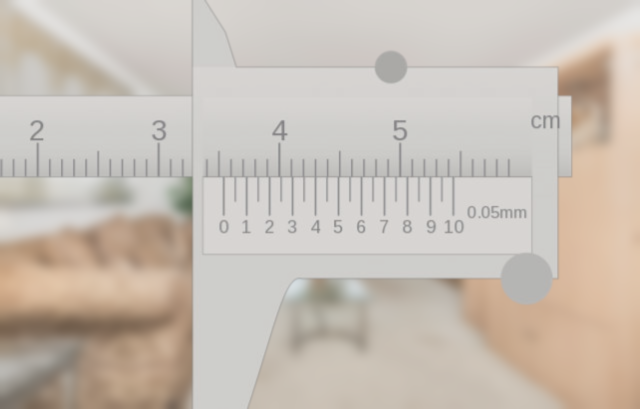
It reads **35.4** mm
